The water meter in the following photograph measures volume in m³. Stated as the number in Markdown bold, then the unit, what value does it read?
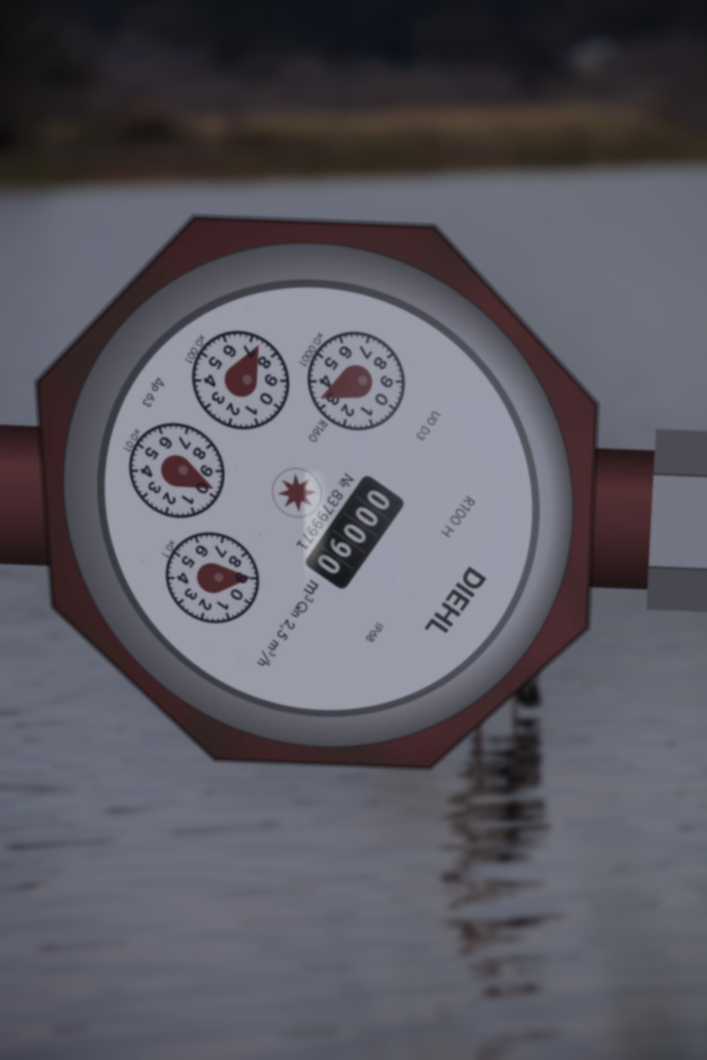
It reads **89.8973** m³
